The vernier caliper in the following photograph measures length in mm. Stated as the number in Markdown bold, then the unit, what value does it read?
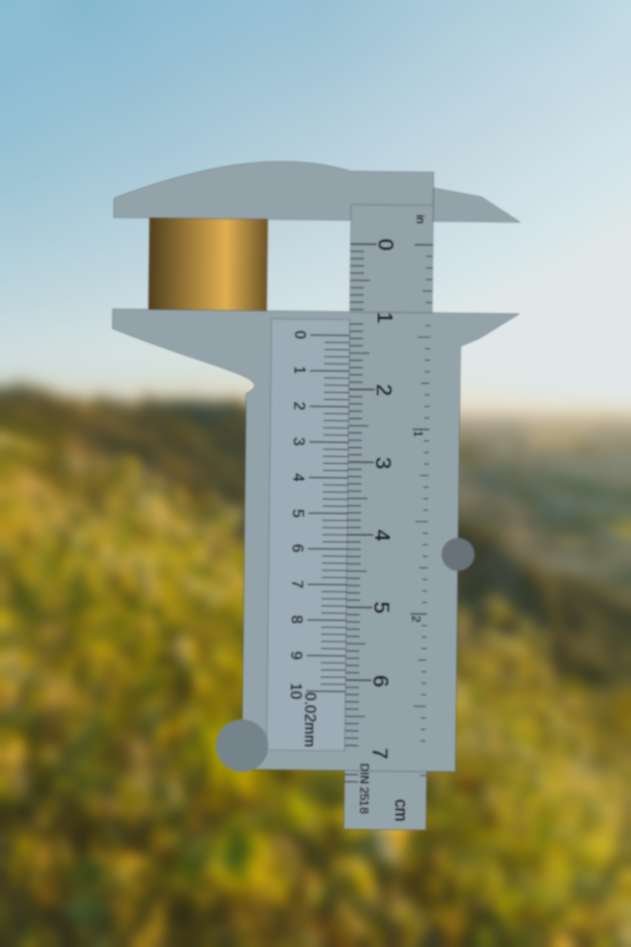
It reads **12.6** mm
